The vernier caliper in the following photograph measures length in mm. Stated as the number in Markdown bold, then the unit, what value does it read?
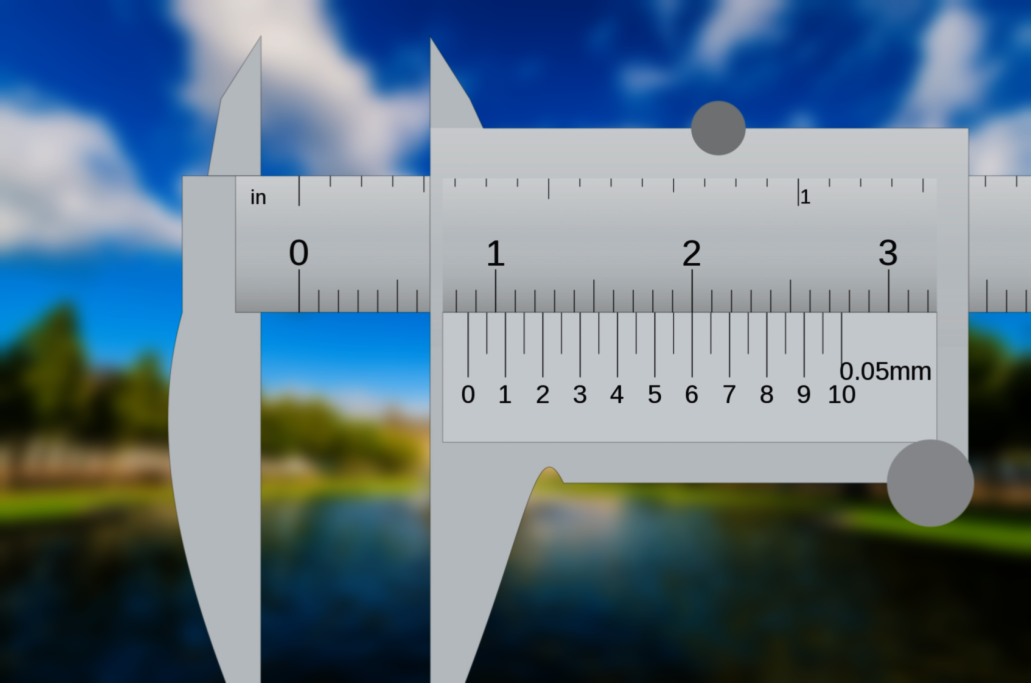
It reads **8.6** mm
